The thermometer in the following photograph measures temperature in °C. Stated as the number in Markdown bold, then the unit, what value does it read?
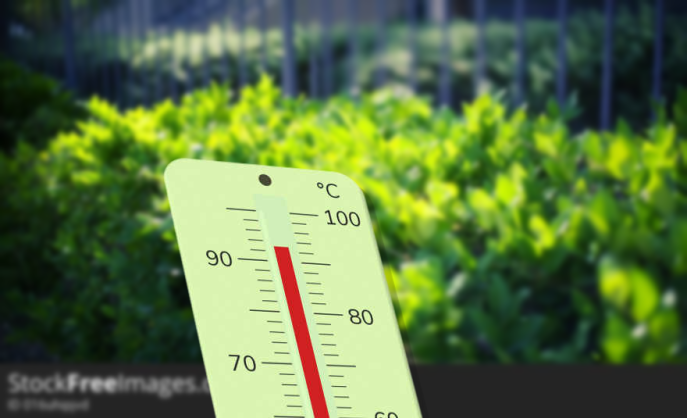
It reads **93** °C
